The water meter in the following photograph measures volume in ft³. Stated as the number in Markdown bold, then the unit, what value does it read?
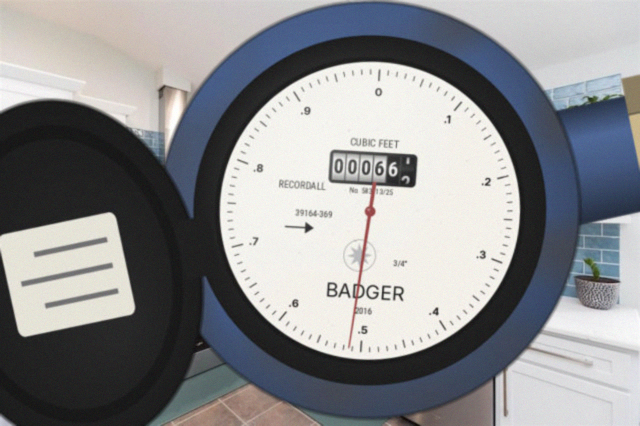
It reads **661.51** ft³
